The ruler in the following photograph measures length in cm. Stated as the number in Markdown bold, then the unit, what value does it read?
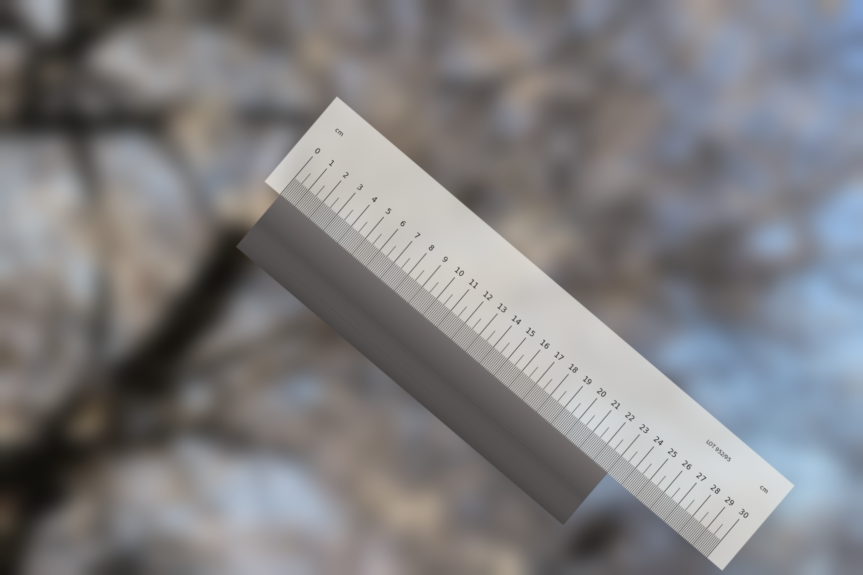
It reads **23** cm
